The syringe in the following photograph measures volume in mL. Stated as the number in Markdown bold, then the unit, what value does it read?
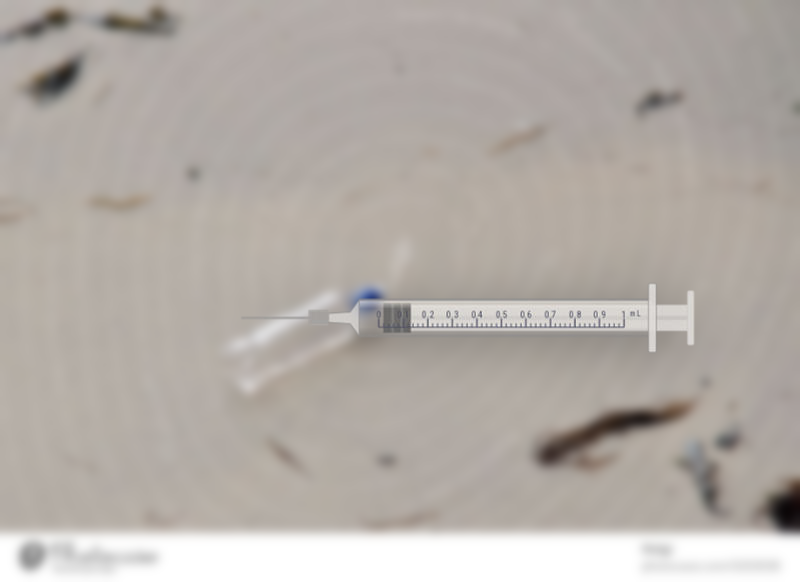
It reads **0.02** mL
